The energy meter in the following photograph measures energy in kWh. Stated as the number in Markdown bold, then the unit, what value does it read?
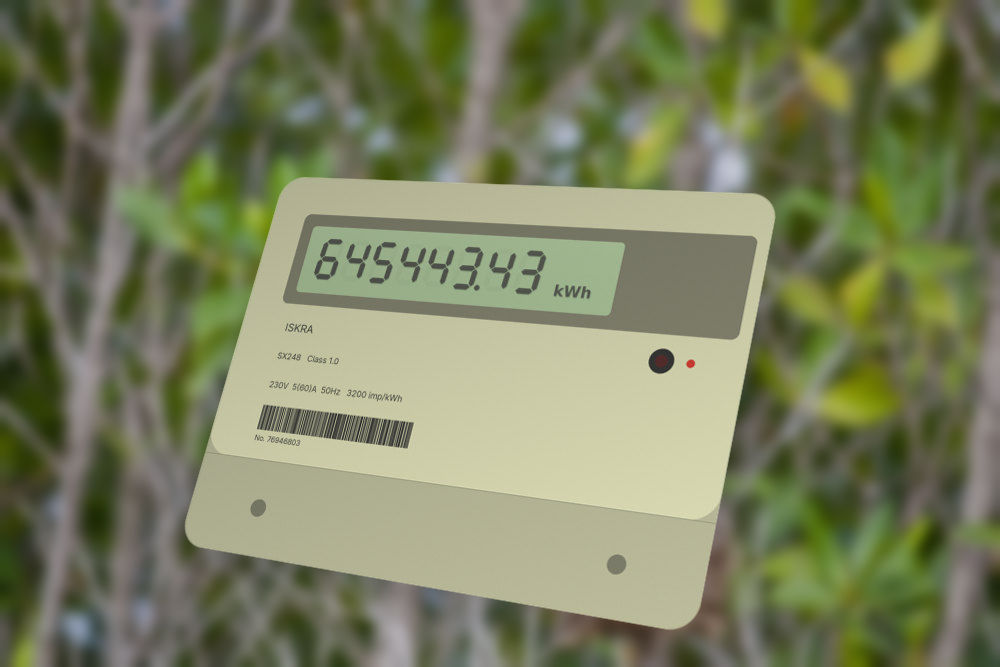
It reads **645443.43** kWh
